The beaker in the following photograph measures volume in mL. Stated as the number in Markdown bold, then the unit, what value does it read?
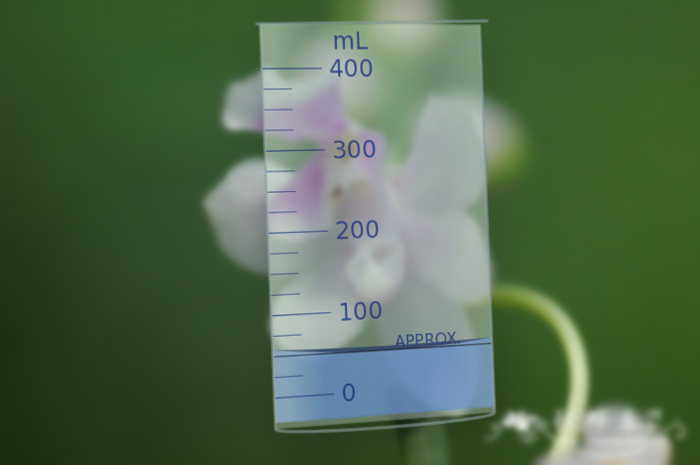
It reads **50** mL
